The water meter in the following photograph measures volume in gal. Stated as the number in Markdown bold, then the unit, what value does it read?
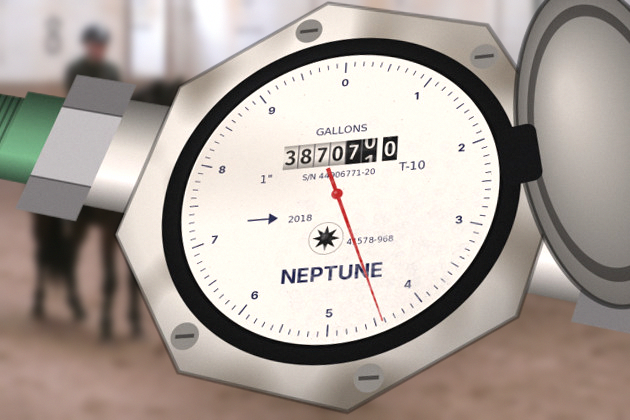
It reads **3870704.4** gal
